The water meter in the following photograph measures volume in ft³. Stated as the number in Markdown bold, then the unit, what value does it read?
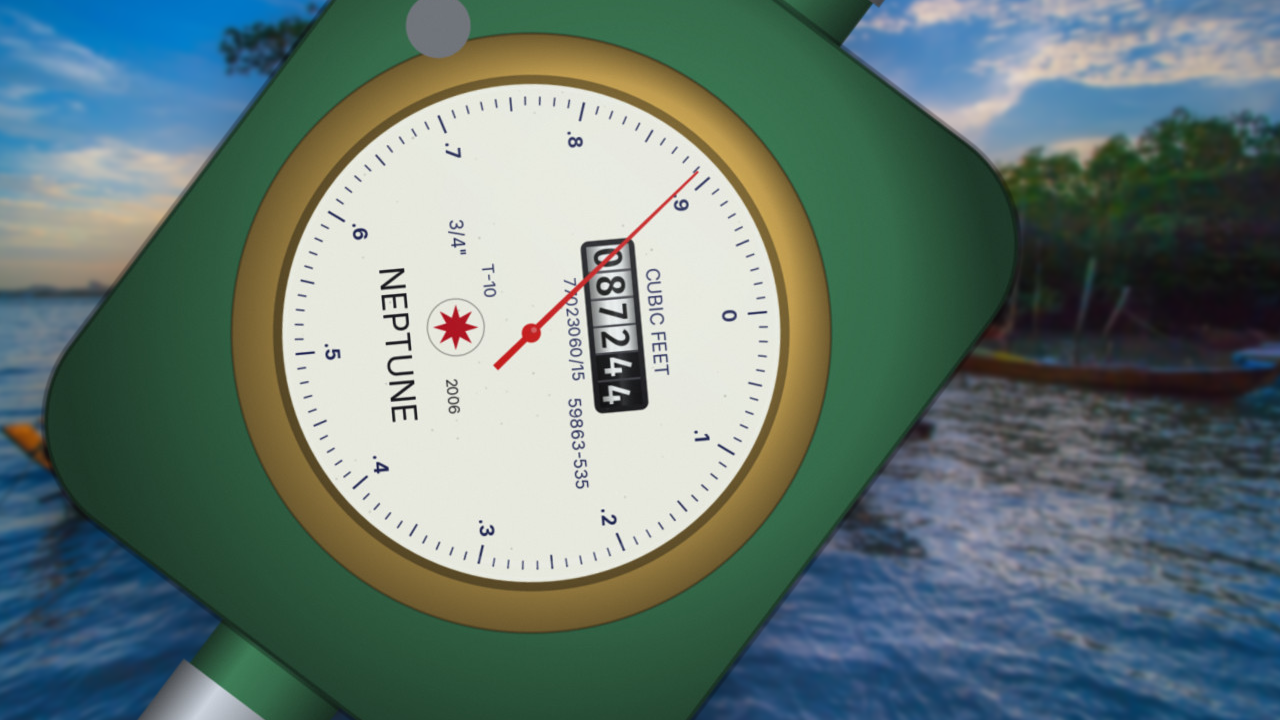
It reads **87243.89** ft³
